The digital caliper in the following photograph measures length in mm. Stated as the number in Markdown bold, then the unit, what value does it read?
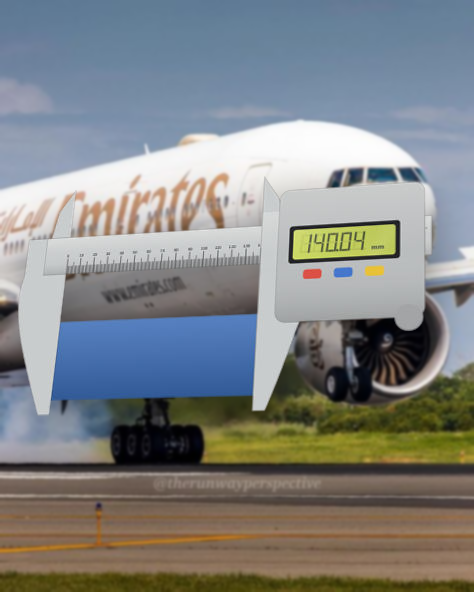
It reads **140.04** mm
